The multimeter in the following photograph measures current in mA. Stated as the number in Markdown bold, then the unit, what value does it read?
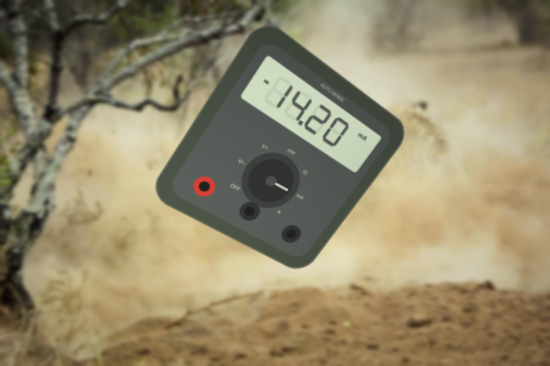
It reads **-14.20** mA
